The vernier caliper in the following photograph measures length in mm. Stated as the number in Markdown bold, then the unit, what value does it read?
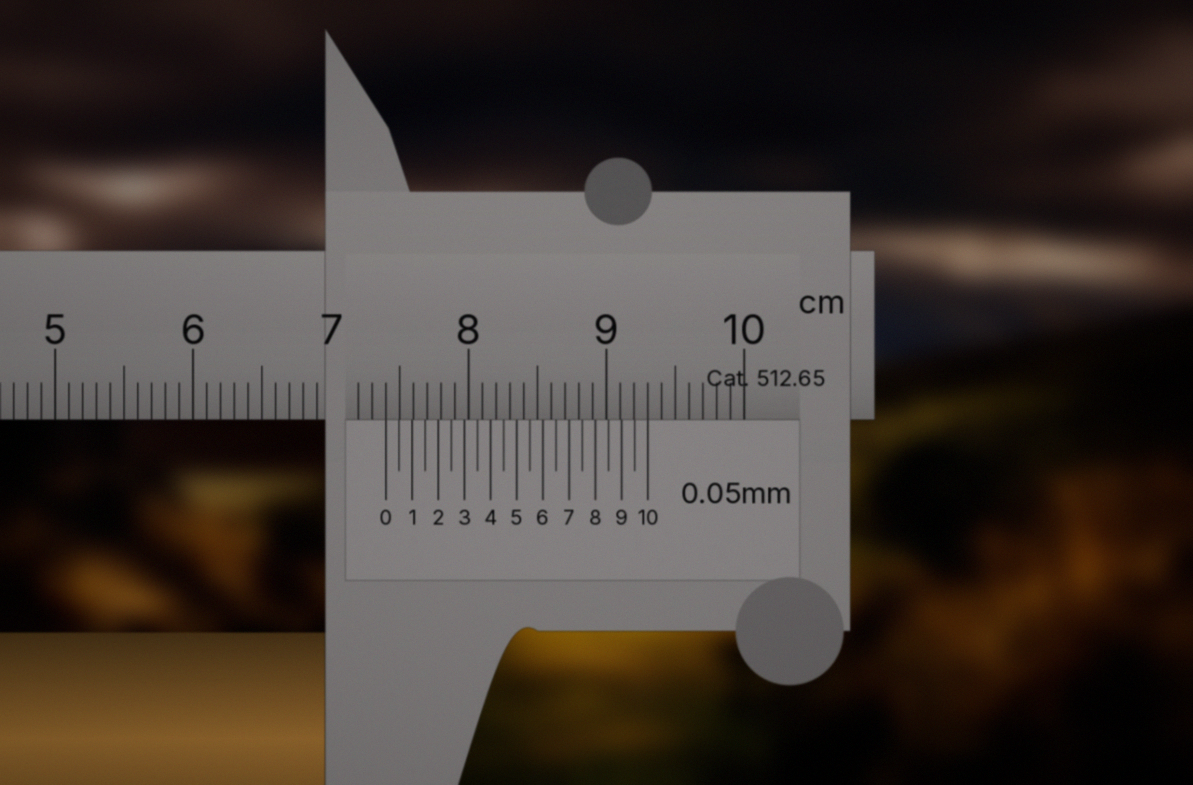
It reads **74.0** mm
